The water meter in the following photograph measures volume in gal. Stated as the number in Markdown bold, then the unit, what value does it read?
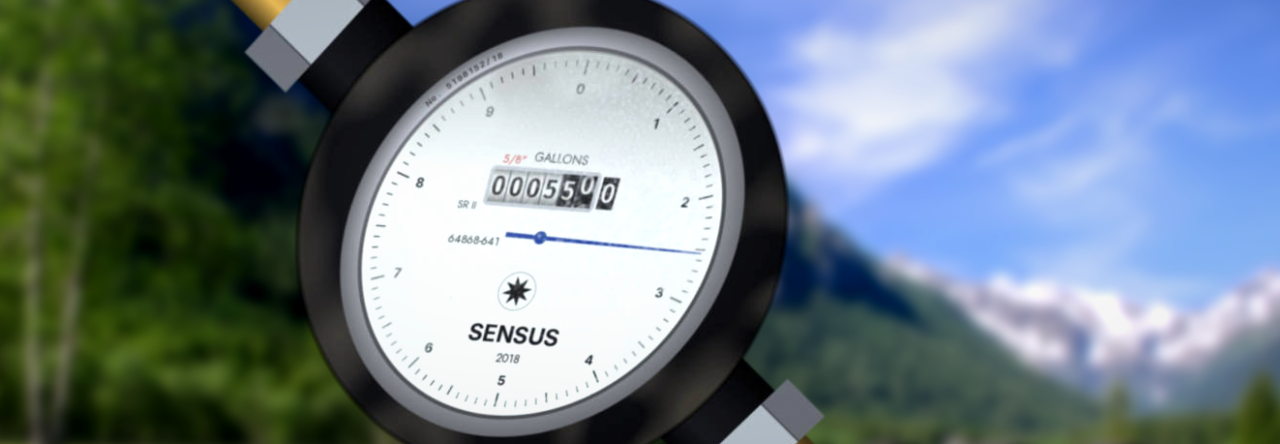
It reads **5502.5** gal
